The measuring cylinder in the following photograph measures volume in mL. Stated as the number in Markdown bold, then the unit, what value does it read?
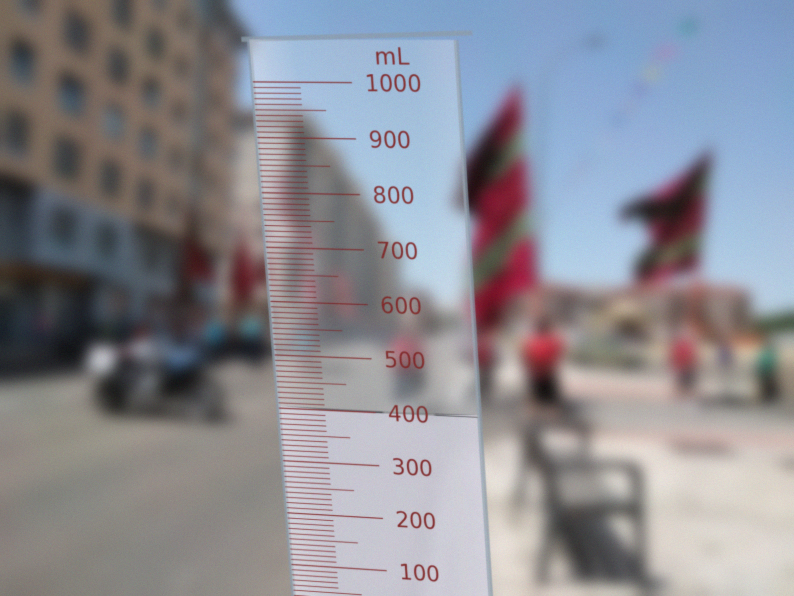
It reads **400** mL
